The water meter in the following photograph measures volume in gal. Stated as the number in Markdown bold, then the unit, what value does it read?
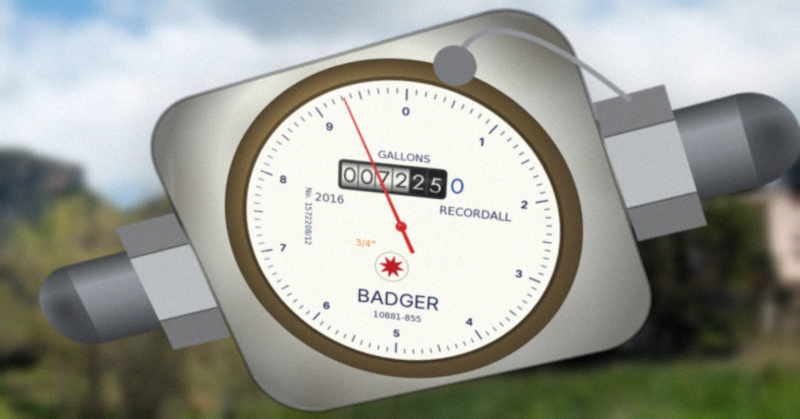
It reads **72249.3** gal
